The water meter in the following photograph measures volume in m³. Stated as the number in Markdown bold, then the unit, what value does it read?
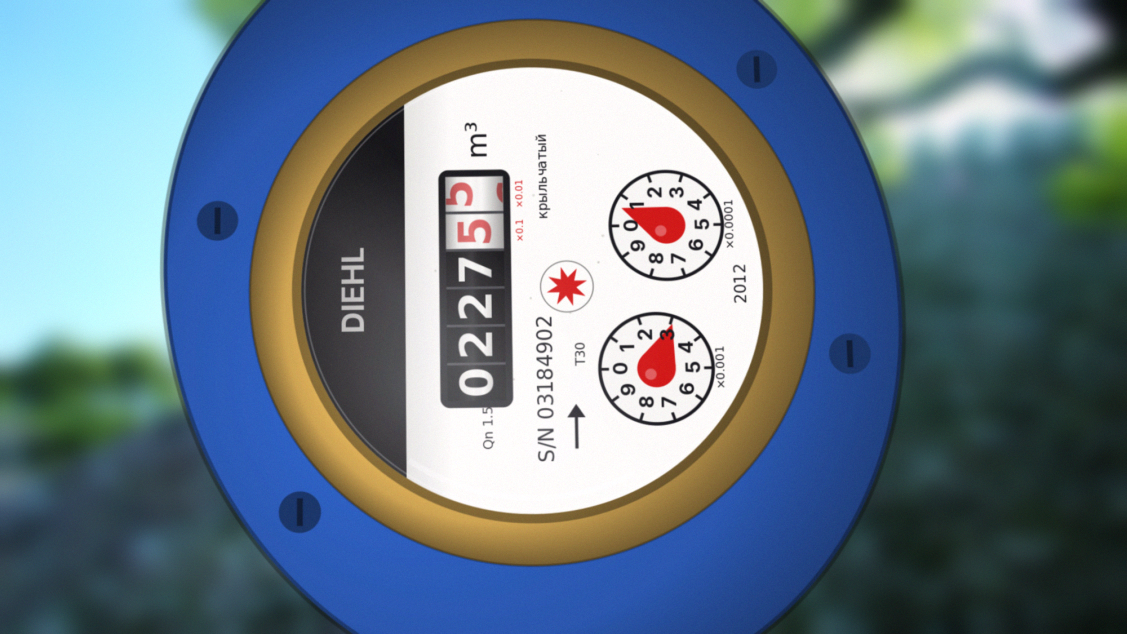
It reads **227.5530** m³
